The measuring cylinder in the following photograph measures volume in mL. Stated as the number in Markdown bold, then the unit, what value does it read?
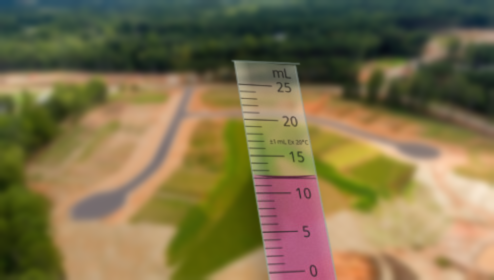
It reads **12** mL
